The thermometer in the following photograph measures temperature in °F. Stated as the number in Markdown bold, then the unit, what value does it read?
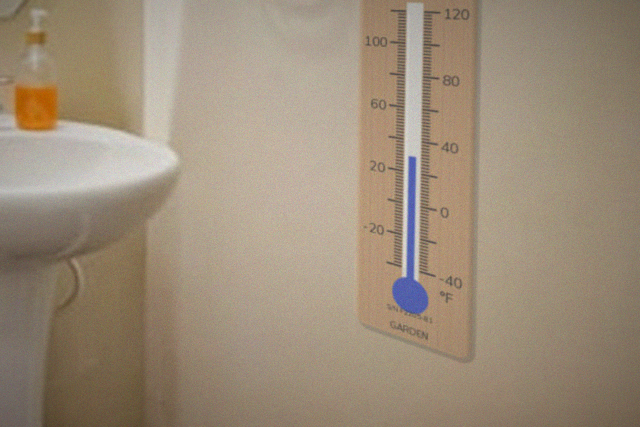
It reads **30** °F
